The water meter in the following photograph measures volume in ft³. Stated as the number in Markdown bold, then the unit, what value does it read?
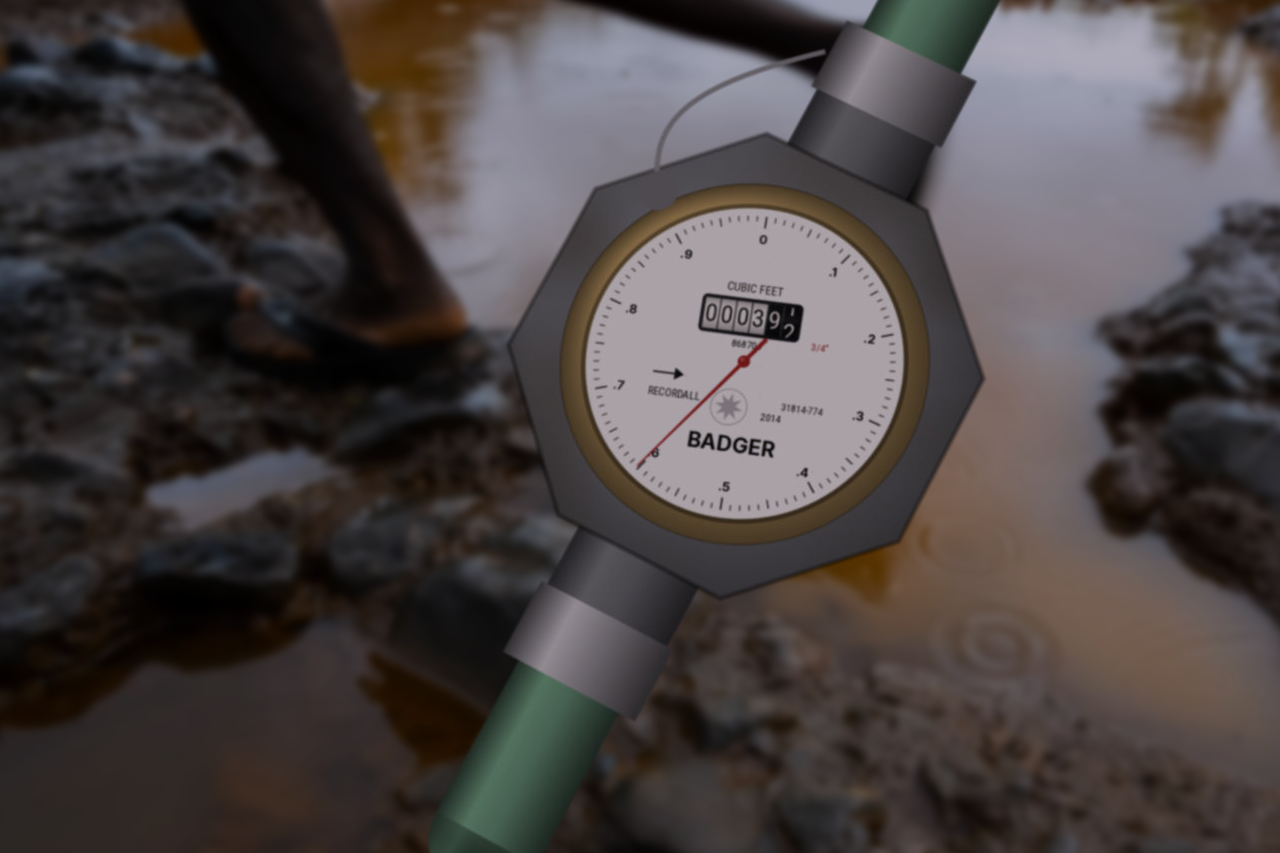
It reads **391.60** ft³
